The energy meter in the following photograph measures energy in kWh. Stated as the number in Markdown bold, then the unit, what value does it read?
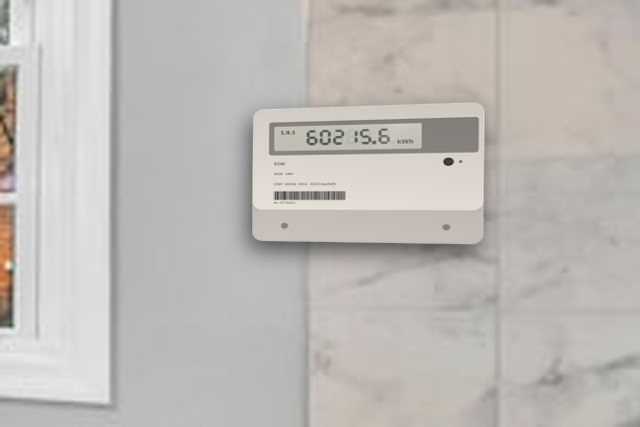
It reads **60215.6** kWh
